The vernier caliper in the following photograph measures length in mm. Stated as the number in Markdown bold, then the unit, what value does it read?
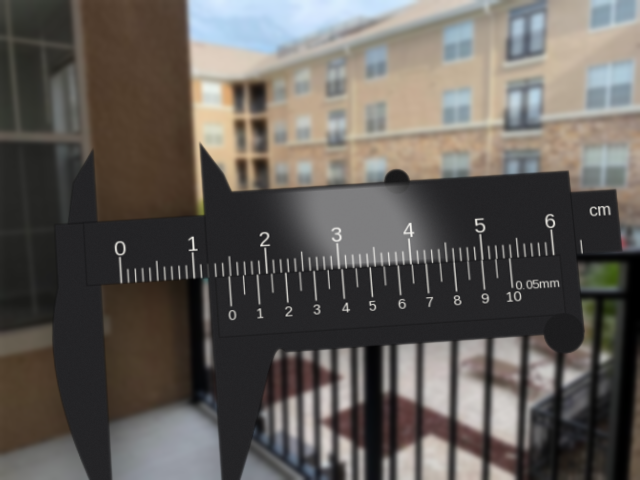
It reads **14.8** mm
